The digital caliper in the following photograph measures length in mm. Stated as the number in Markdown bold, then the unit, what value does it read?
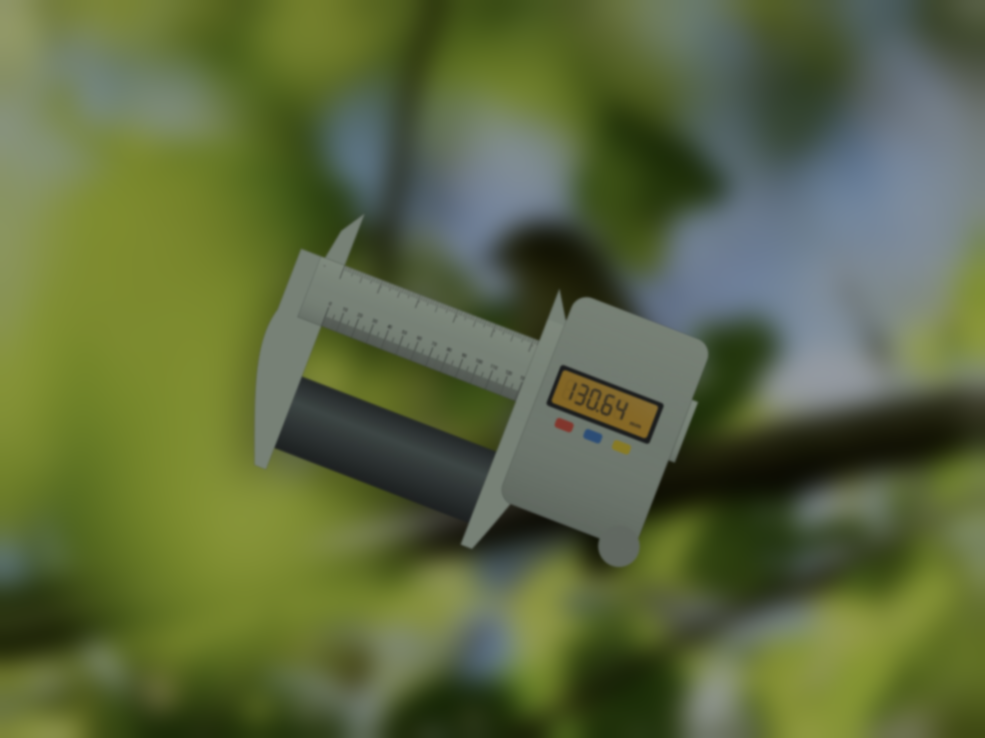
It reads **130.64** mm
